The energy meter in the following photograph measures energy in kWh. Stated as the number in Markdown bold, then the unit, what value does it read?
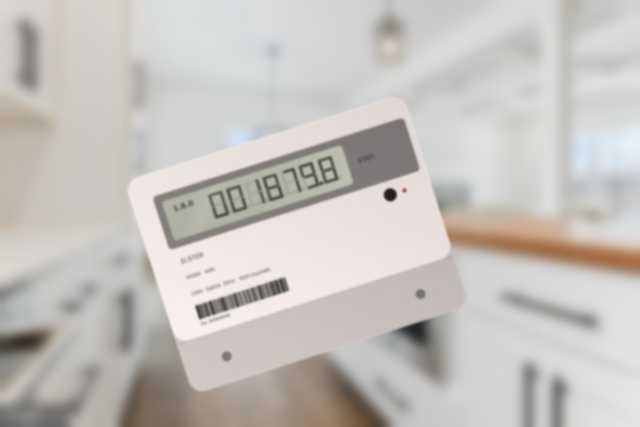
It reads **1879.8** kWh
